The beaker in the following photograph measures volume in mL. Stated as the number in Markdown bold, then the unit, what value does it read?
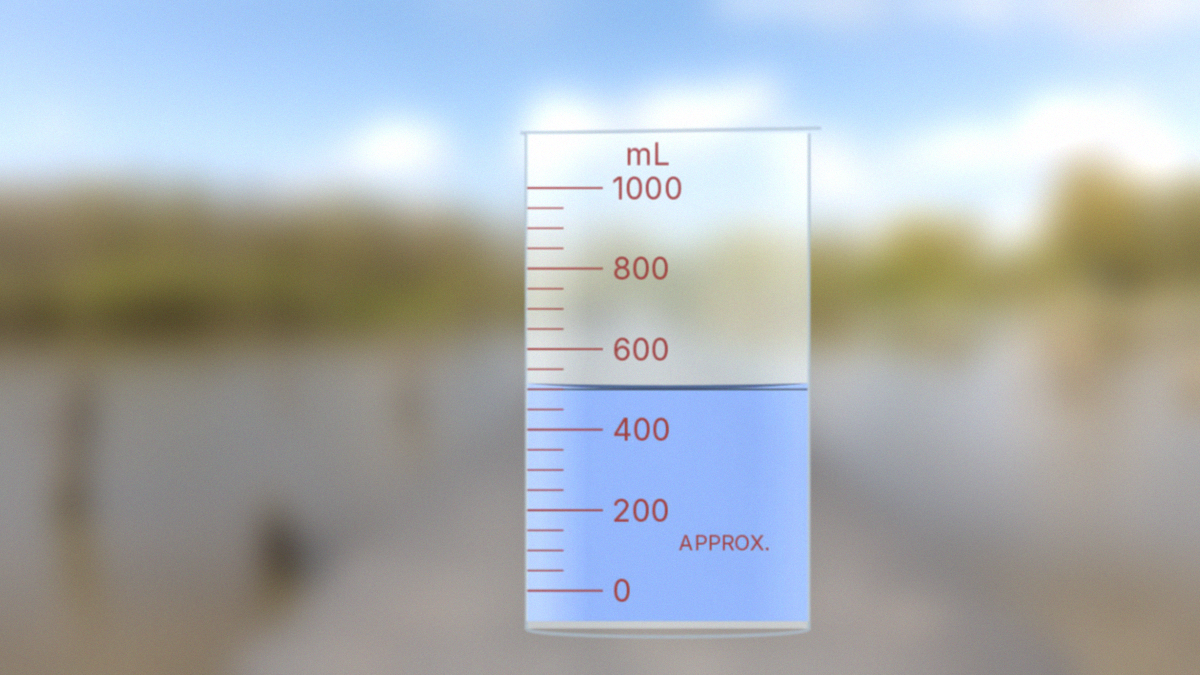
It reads **500** mL
